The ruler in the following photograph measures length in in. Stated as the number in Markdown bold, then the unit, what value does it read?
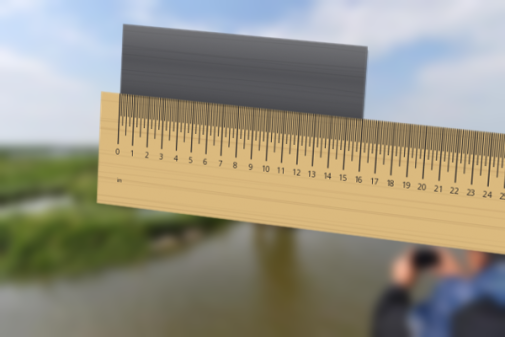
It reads **16** in
